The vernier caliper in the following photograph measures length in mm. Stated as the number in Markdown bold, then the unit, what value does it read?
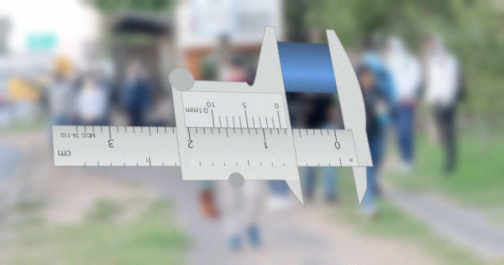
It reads **7.6** mm
